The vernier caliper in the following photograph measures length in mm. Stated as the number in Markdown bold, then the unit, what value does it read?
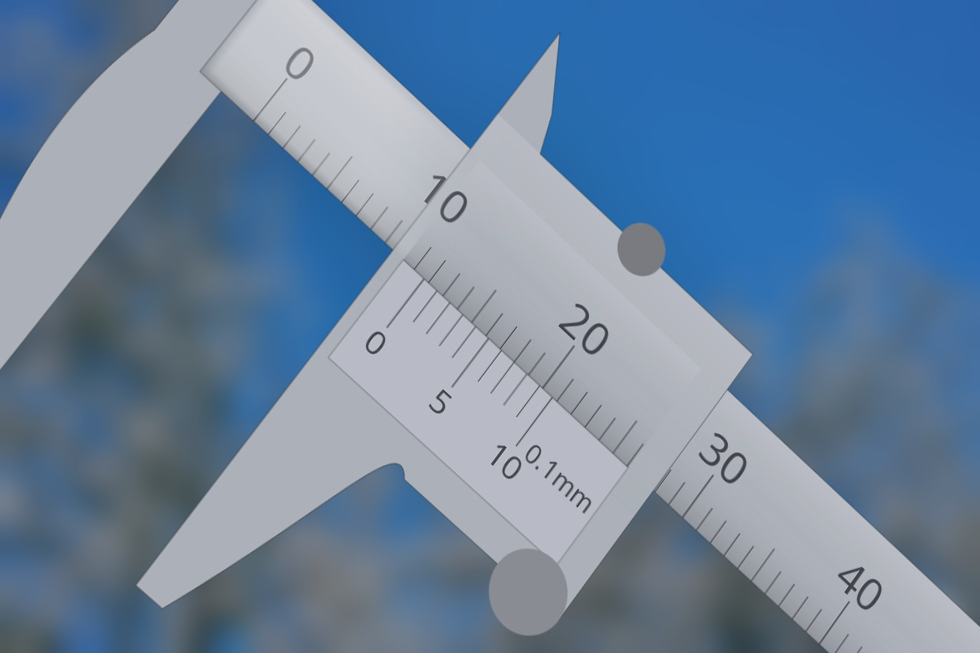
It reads **11.7** mm
